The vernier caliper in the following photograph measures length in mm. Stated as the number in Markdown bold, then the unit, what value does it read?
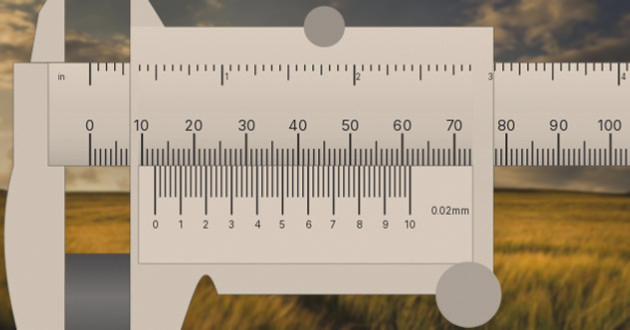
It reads **12.5** mm
